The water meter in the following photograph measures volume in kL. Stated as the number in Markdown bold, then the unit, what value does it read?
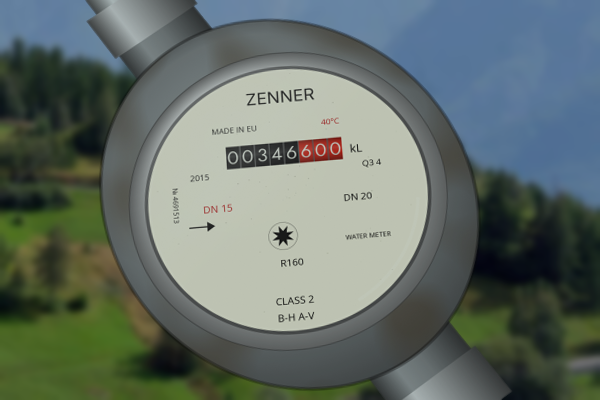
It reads **346.600** kL
